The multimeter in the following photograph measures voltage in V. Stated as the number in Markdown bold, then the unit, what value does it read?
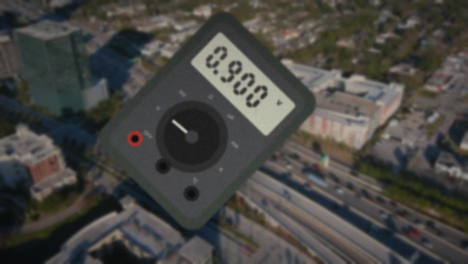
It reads **0.900** V
